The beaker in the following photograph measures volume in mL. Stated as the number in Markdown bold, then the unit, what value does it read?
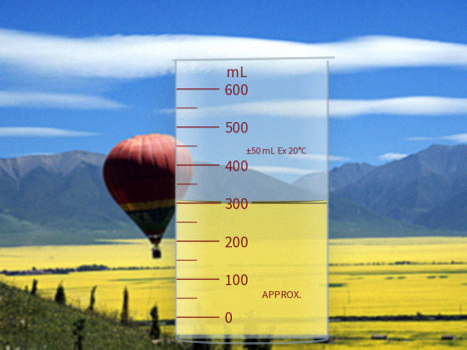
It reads **300** mL
